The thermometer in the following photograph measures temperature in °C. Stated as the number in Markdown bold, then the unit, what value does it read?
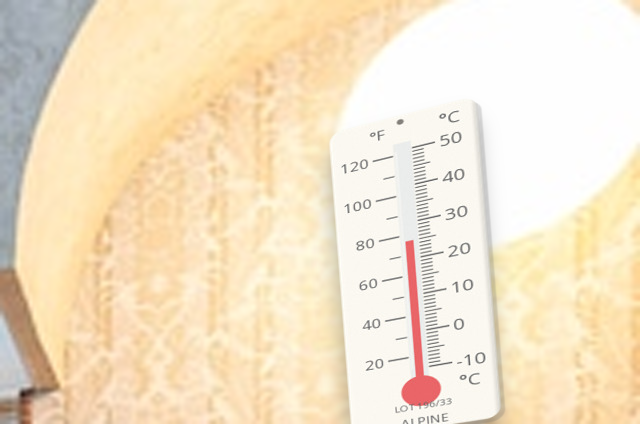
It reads **25** °C
